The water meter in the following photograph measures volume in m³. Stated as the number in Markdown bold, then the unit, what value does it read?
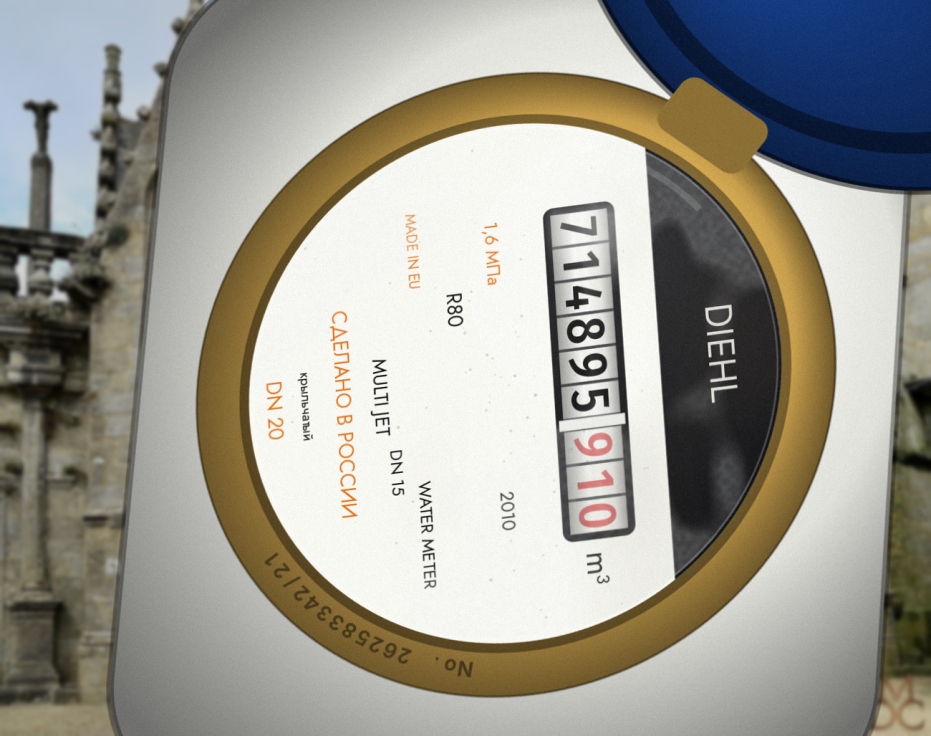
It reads **714895.910** m³
